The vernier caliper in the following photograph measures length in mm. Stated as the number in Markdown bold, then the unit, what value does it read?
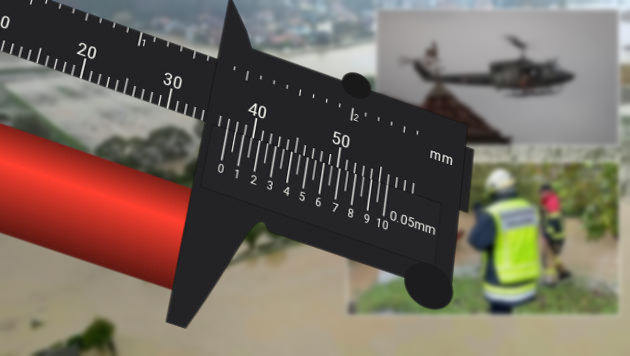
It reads **37.0** mm
